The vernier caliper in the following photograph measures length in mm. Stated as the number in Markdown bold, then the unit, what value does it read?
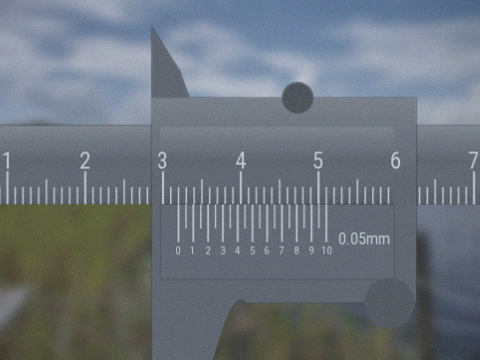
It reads **32.0** mm
